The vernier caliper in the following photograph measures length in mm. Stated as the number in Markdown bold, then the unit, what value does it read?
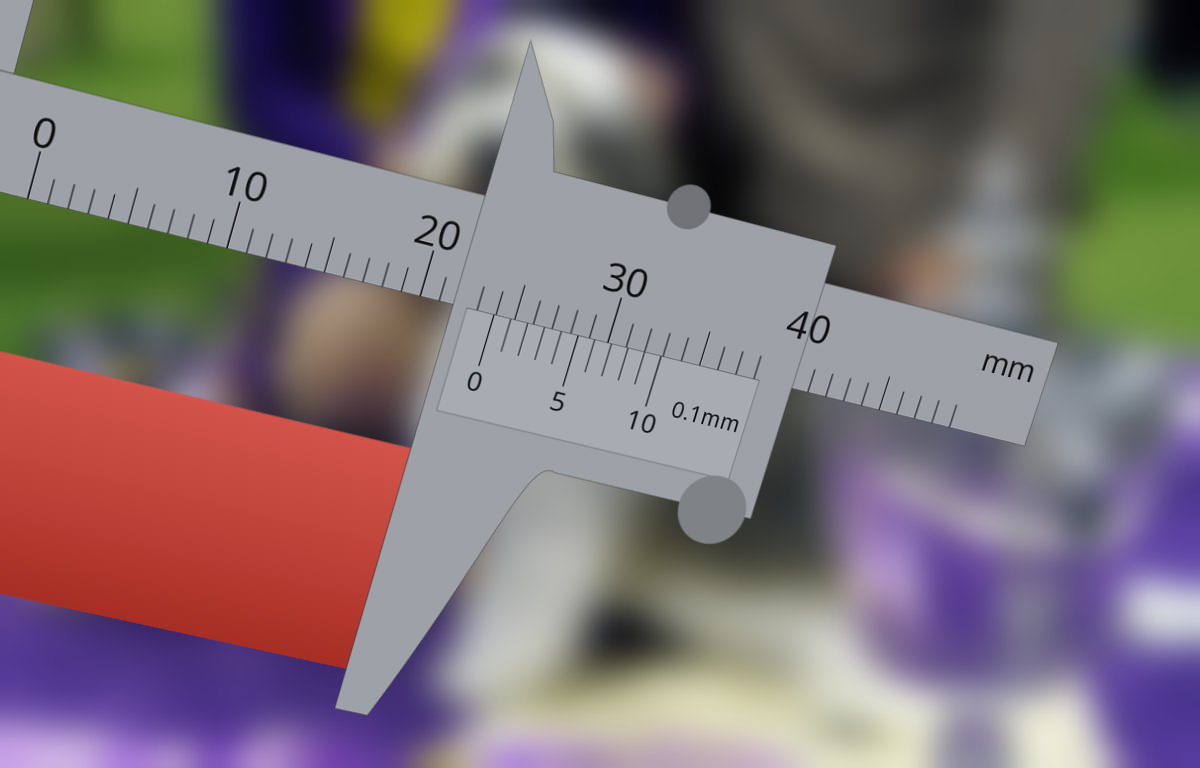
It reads **23.9** mm
